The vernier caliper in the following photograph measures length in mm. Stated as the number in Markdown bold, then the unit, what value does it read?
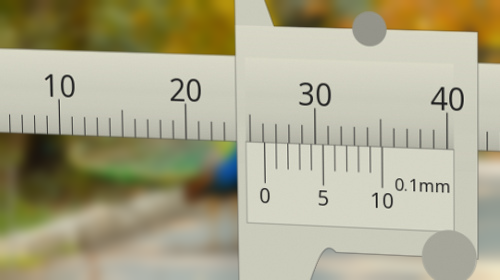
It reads **26.1** mm
